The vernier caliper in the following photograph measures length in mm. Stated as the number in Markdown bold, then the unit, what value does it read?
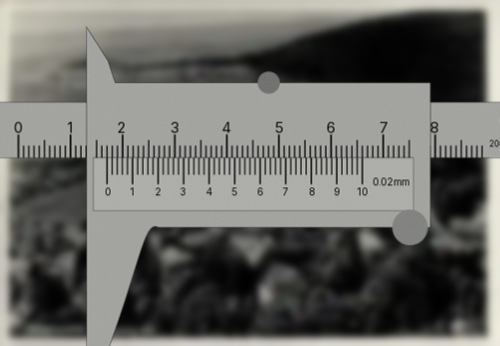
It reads **17.0** mm
